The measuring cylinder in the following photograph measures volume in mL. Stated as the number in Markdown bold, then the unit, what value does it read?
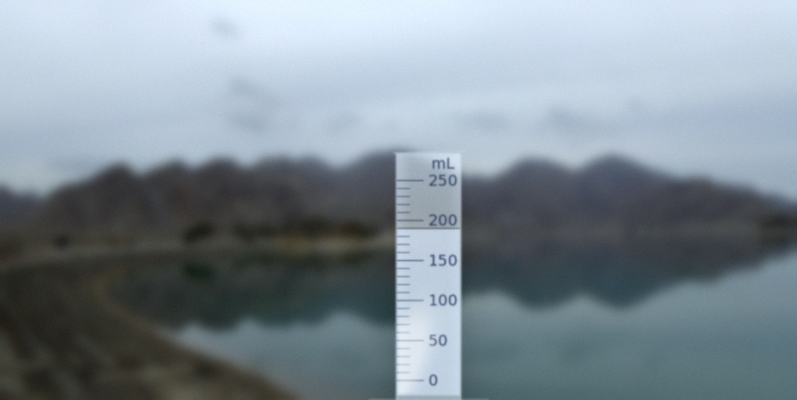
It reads **190** mL
